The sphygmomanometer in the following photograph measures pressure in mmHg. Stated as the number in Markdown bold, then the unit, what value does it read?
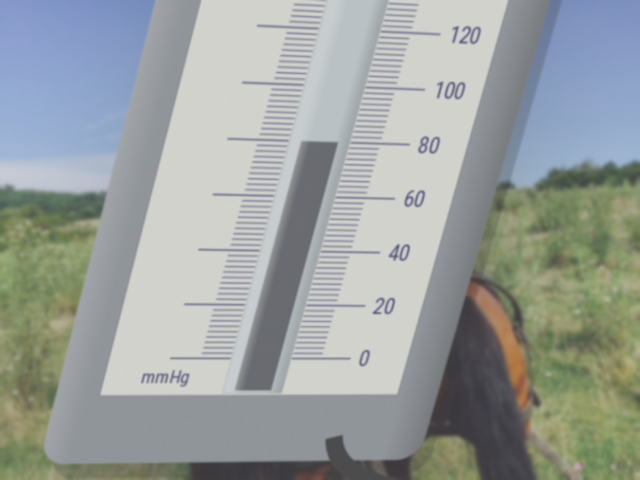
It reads **80** mmHg
